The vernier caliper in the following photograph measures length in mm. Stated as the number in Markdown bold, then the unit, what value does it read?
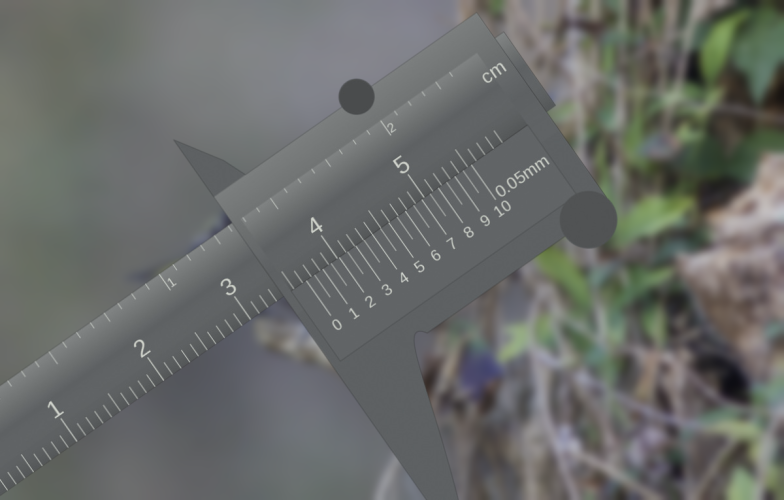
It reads **36.4** mm
